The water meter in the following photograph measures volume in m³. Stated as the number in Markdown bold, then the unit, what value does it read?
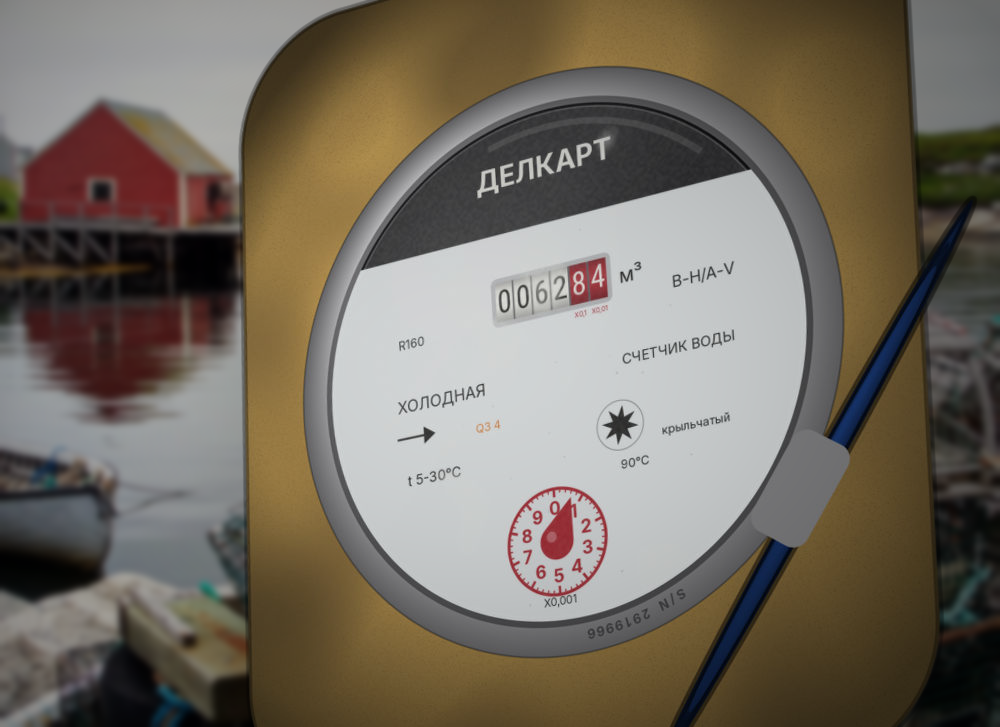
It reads **62.840** m³
